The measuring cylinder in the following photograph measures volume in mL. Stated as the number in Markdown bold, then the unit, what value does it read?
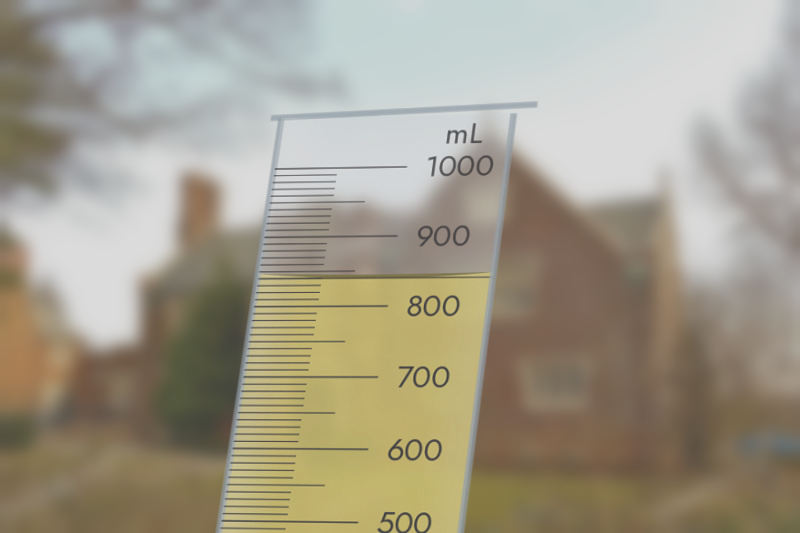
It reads **840** mL
